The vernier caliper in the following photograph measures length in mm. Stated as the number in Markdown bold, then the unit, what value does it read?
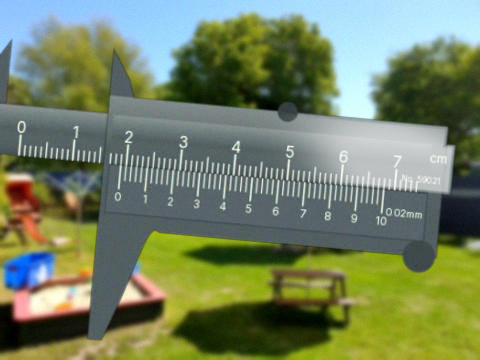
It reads **19.0** mm
